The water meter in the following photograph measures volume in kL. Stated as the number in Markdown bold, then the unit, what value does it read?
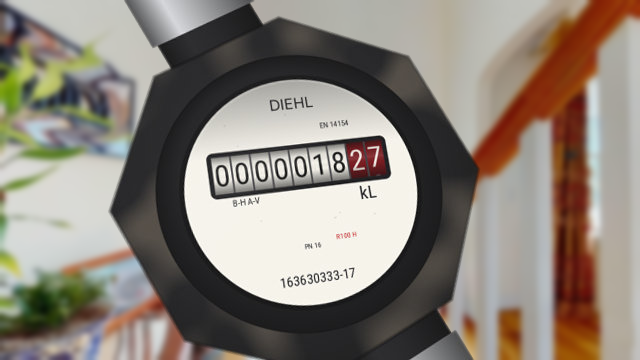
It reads **18.27** kL
